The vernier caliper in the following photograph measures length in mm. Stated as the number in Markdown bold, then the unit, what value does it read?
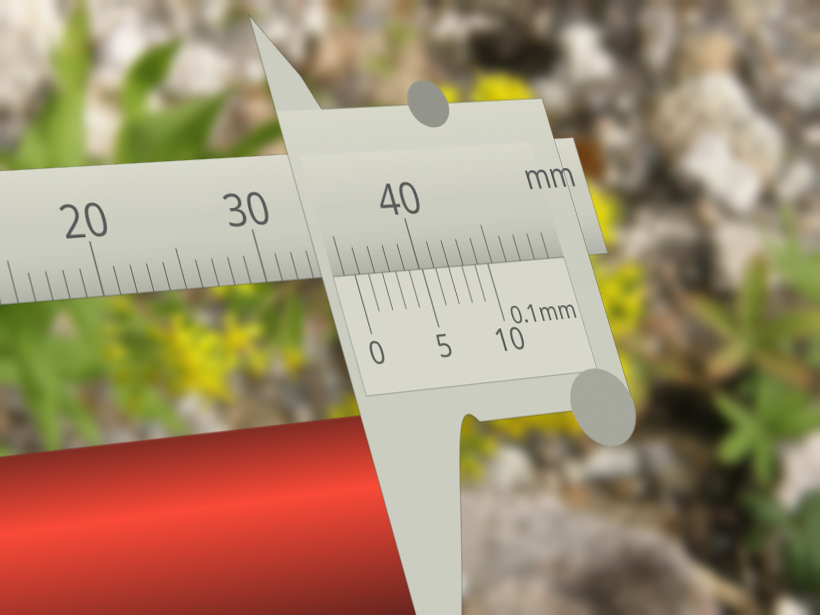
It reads **35.7** mm
